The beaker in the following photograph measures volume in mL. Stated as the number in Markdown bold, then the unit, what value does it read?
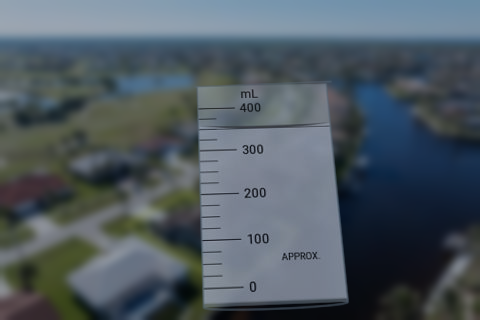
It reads **350** mL
